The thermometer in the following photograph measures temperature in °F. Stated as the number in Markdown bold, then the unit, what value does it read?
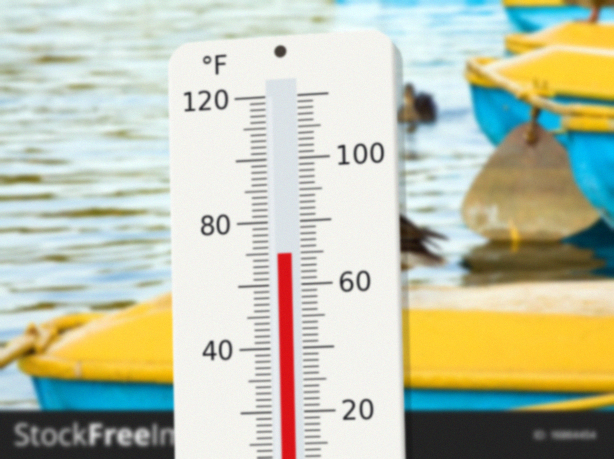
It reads **70** °F
